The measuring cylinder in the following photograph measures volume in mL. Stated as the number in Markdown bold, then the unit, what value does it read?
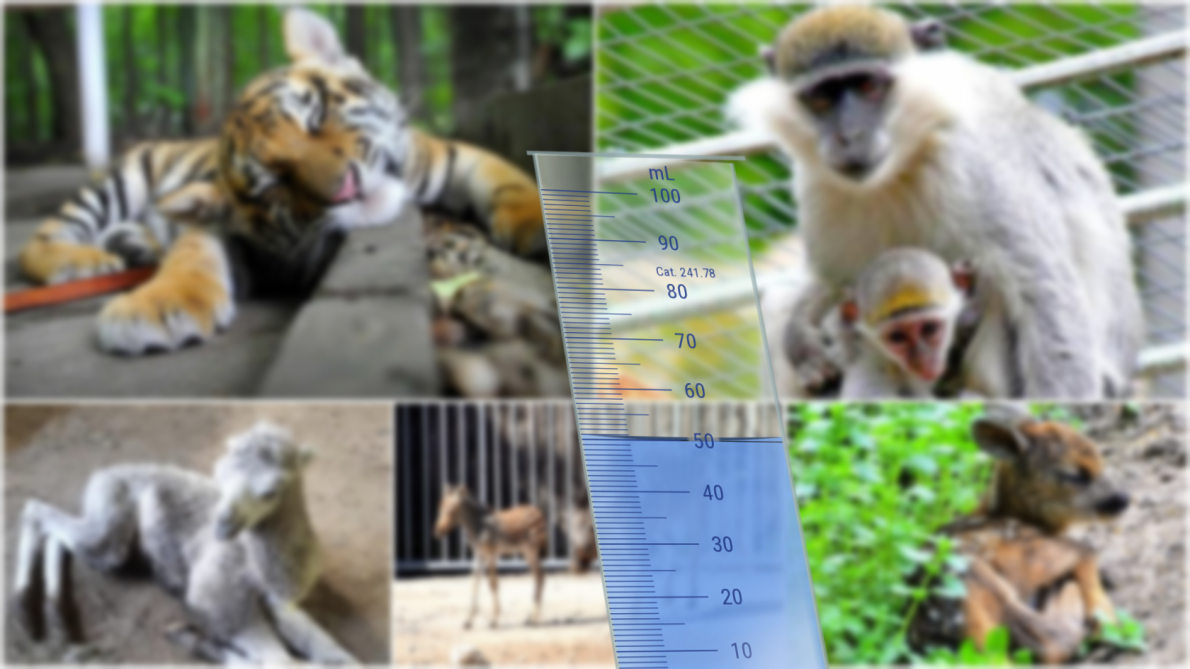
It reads **50** mL
